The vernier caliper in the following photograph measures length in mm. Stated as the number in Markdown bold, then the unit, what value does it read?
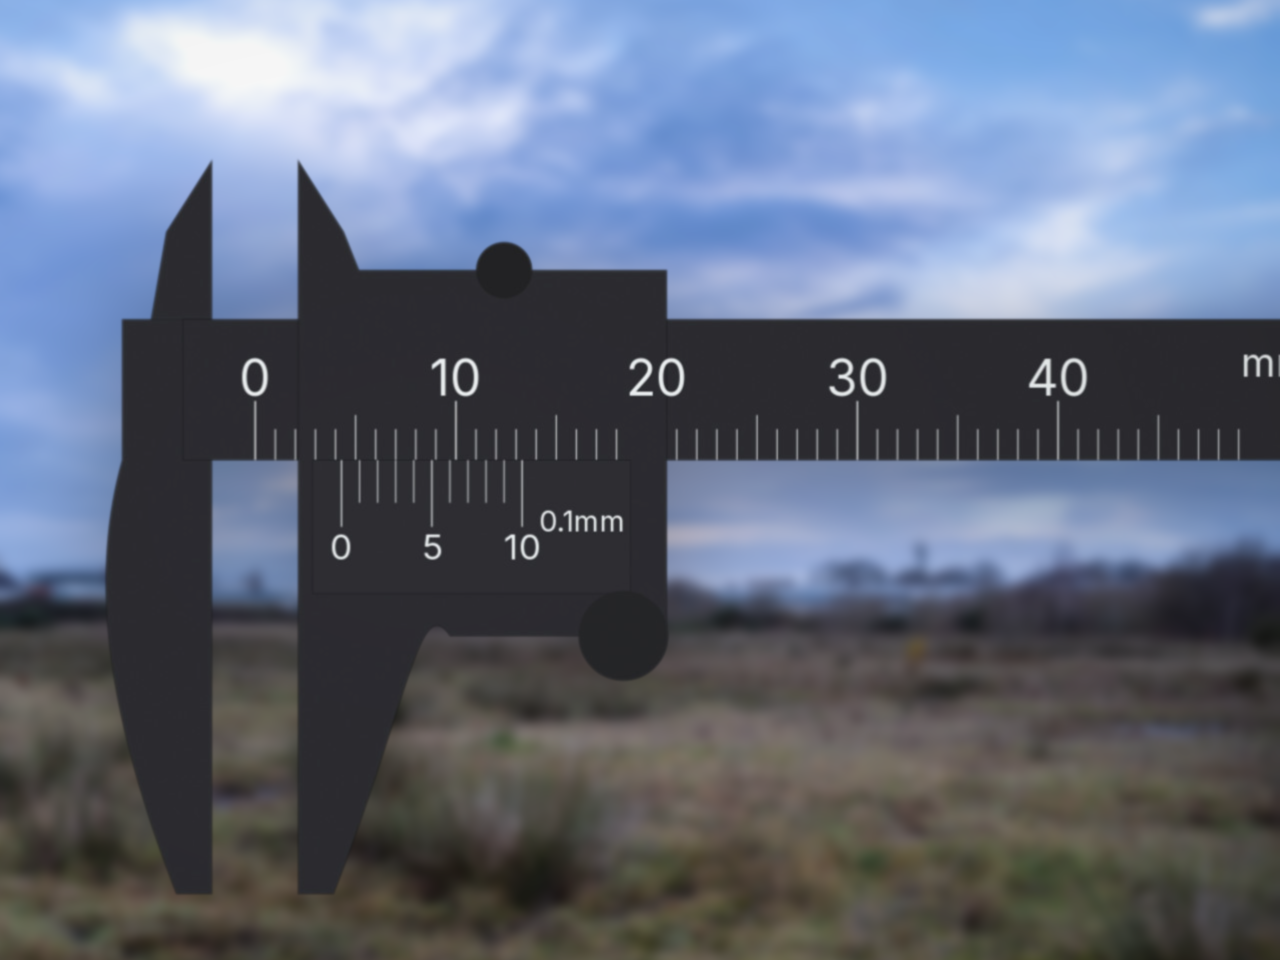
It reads **4.3** mm
